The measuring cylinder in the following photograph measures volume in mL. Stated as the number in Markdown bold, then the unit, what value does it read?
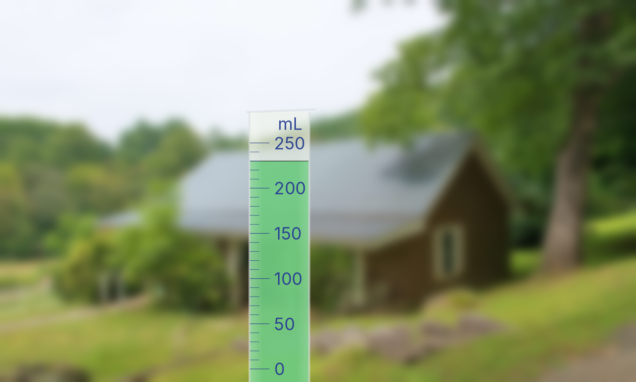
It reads **230** mL
